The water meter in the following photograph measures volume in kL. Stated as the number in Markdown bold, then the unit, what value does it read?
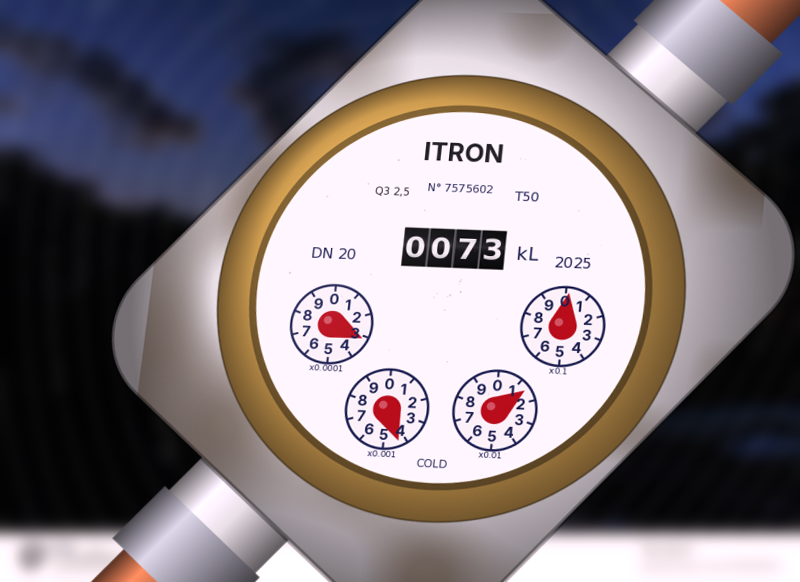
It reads **73.0143** kL
